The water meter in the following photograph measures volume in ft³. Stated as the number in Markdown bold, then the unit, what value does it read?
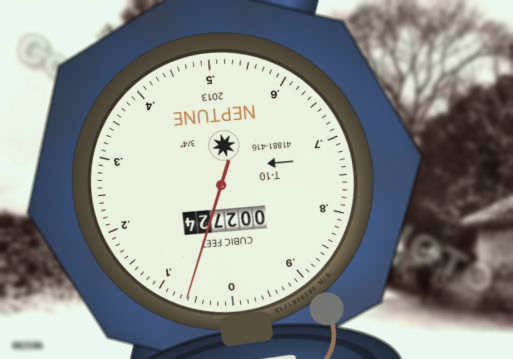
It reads **2724.06** ft³
